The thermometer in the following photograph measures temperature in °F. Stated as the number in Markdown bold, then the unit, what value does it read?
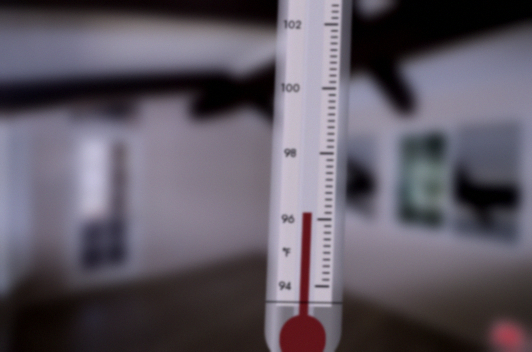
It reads **96.2** °F
